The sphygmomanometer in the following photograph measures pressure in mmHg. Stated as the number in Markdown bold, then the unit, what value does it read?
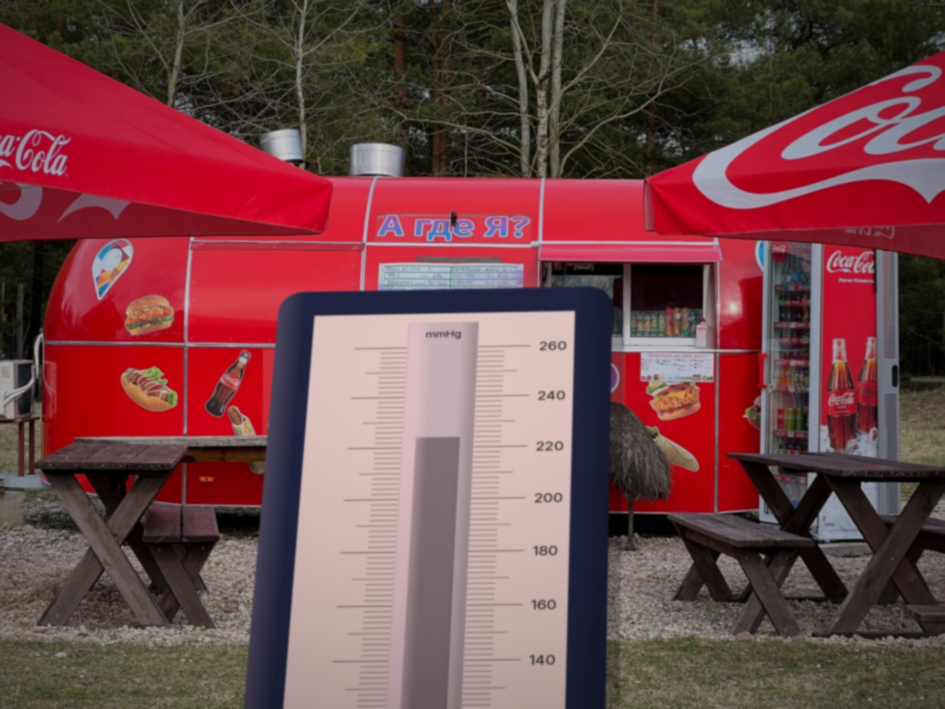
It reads **224** mmHg
